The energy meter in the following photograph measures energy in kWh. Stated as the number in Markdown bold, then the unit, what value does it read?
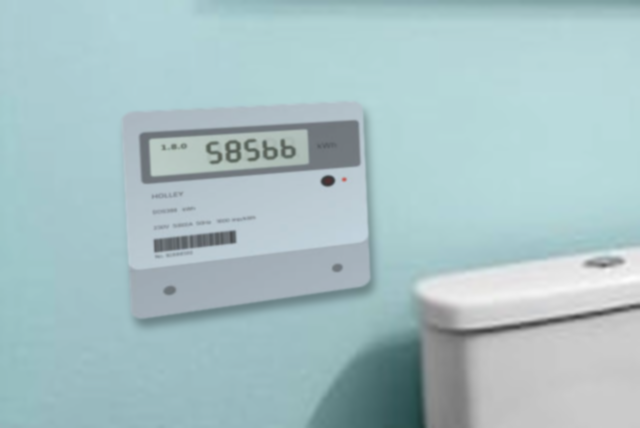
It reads **58566** kWh
